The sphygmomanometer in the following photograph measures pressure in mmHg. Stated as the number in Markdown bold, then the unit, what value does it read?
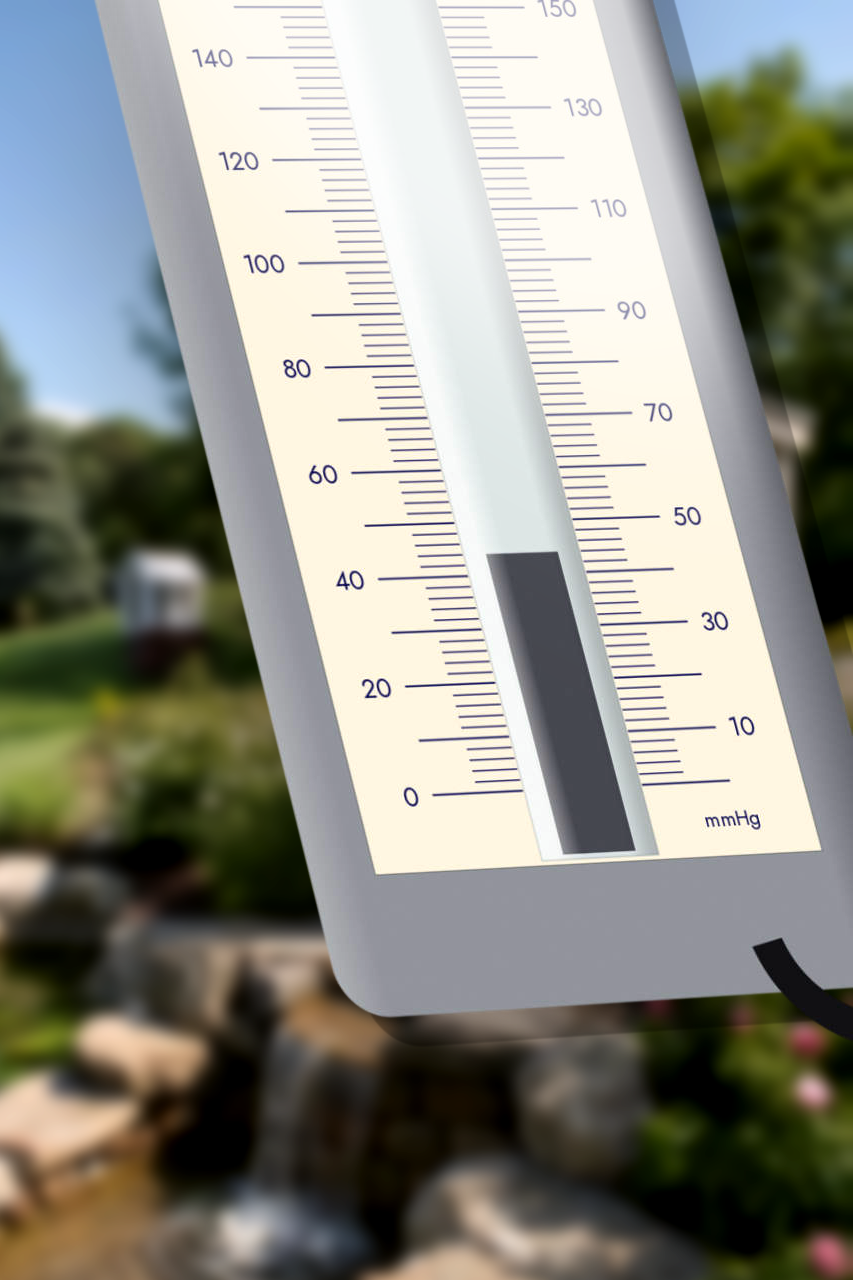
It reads **44** mmHg
